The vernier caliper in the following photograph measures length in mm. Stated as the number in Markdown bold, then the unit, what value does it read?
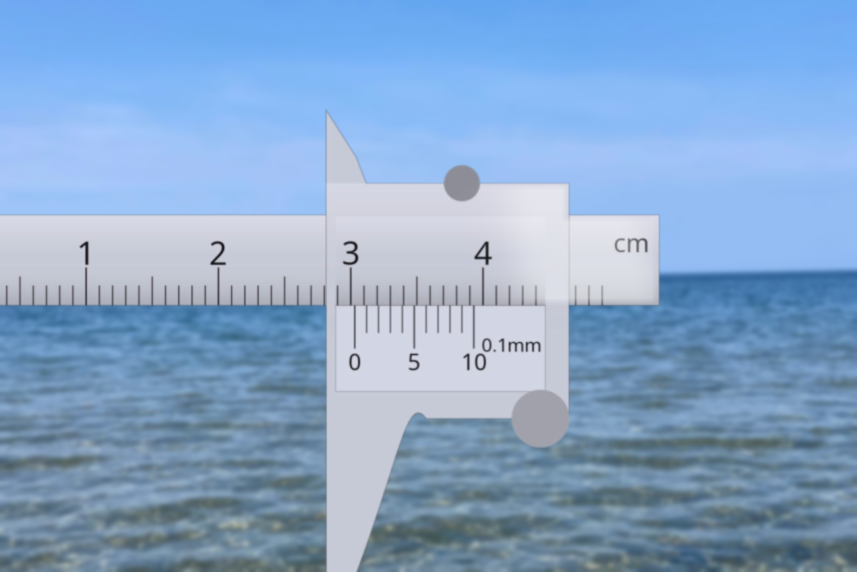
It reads **30.3** mm
